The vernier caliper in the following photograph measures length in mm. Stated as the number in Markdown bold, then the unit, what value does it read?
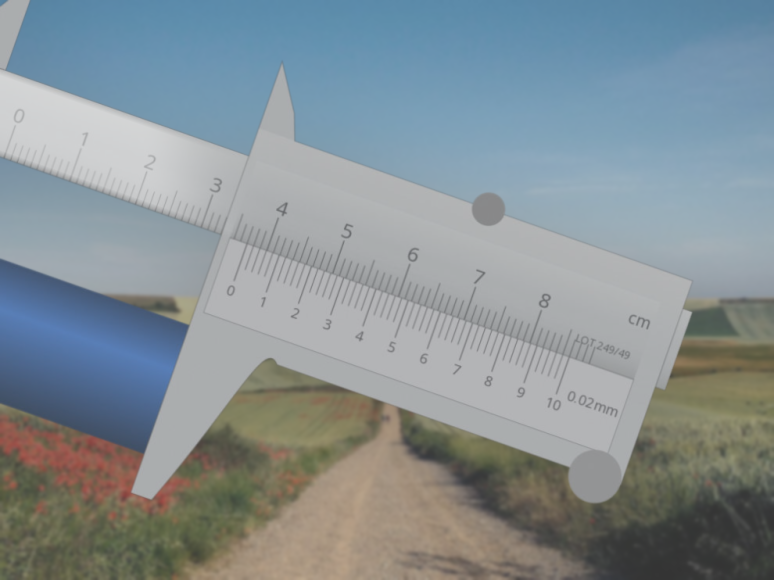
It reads **37.0** mm
